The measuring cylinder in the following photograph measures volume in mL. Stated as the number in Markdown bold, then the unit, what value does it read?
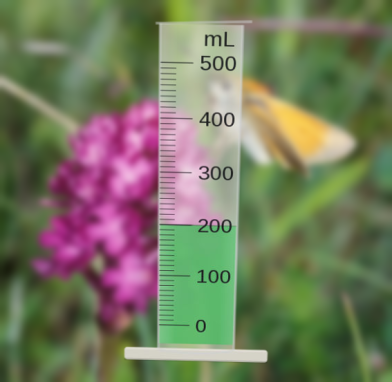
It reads **200** mL
